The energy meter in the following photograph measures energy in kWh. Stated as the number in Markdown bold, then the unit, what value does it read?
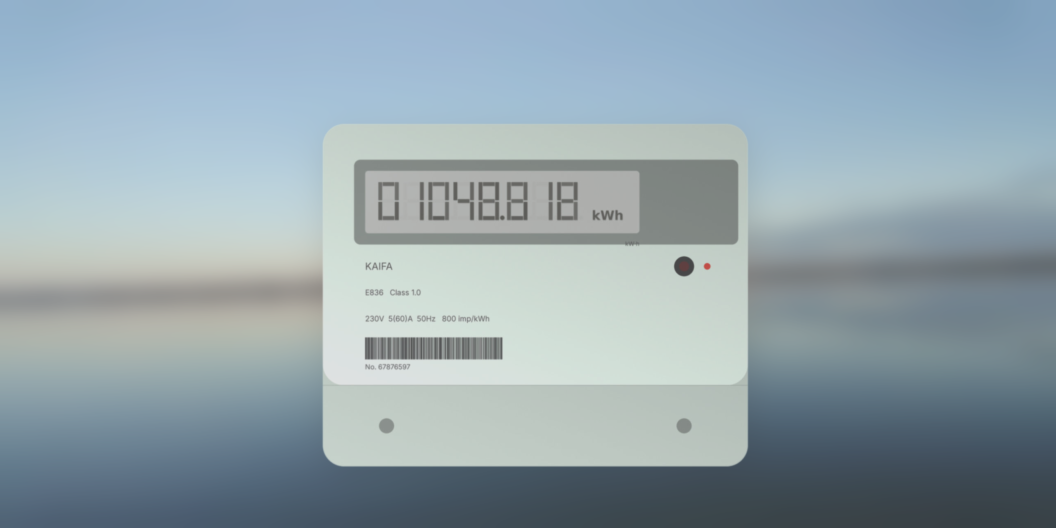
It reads **1048.818** kWh
